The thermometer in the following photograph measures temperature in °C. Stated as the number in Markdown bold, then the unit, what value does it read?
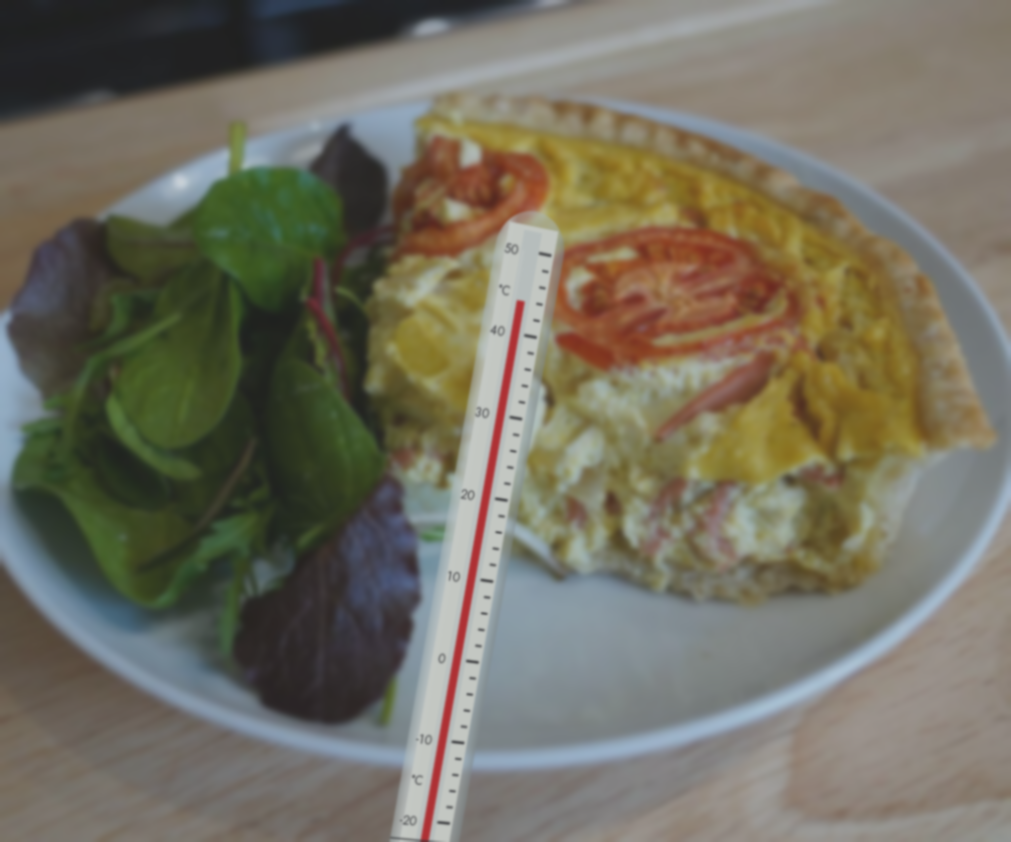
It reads **44** °C
